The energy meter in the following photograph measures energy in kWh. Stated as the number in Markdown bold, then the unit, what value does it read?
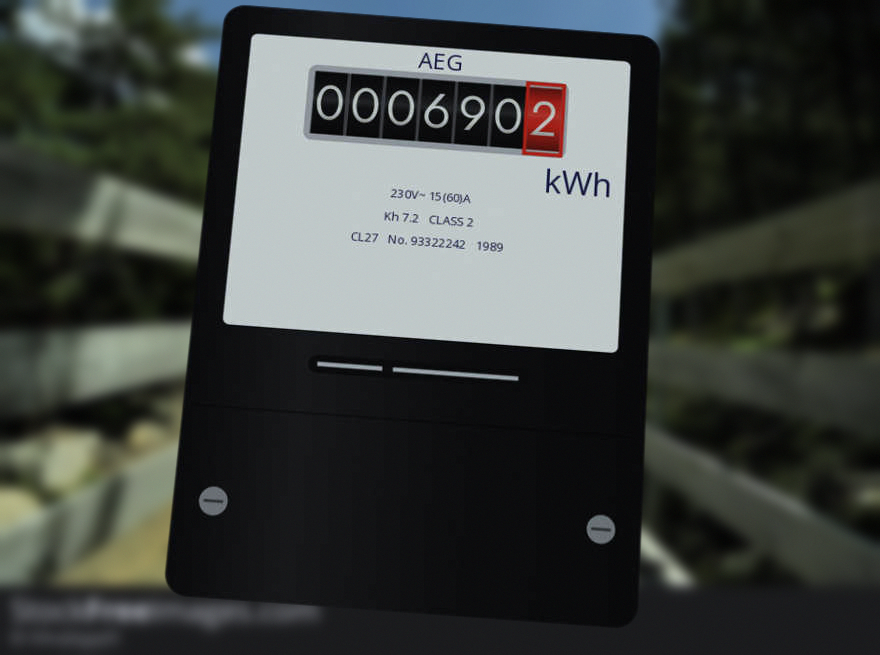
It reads **690.2** kWh
